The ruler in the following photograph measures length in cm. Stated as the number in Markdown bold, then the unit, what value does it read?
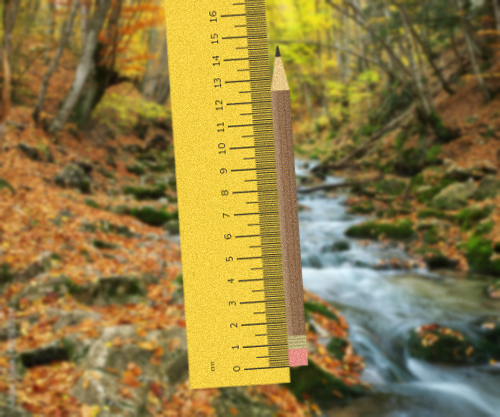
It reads **14.5** cm
